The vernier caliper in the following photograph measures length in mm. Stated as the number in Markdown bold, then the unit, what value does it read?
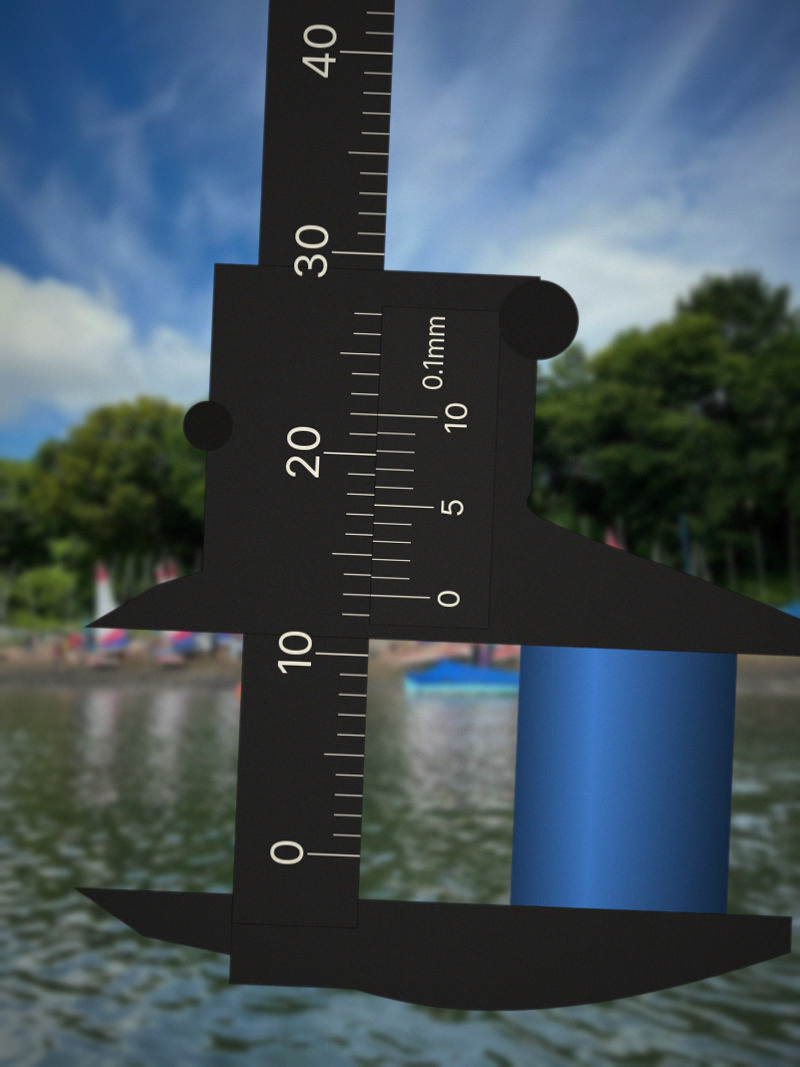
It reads **13.0** mm
